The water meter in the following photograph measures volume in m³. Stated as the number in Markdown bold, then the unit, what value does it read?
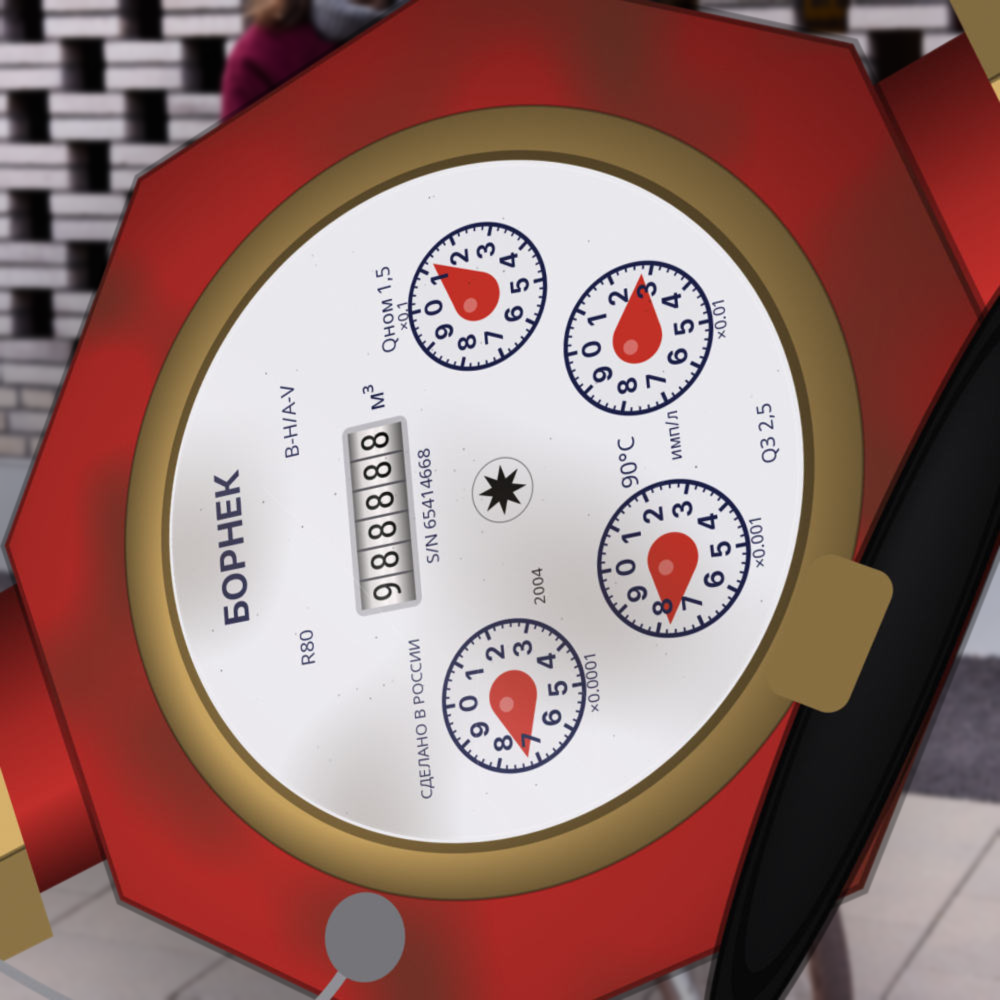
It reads **988888.1277** m³
